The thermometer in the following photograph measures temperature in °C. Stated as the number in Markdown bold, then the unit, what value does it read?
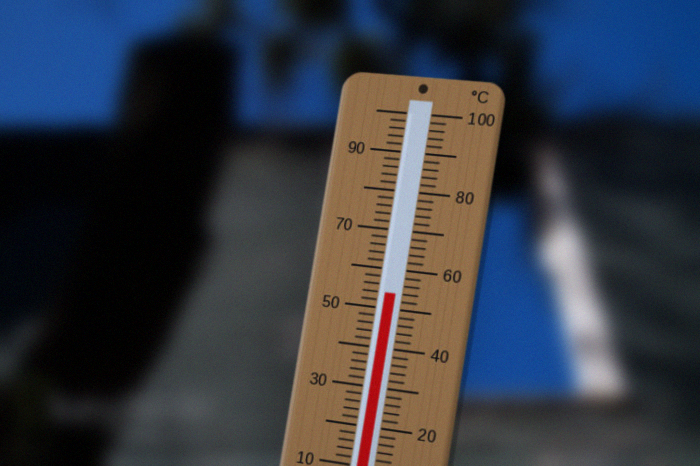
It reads **54** °C
